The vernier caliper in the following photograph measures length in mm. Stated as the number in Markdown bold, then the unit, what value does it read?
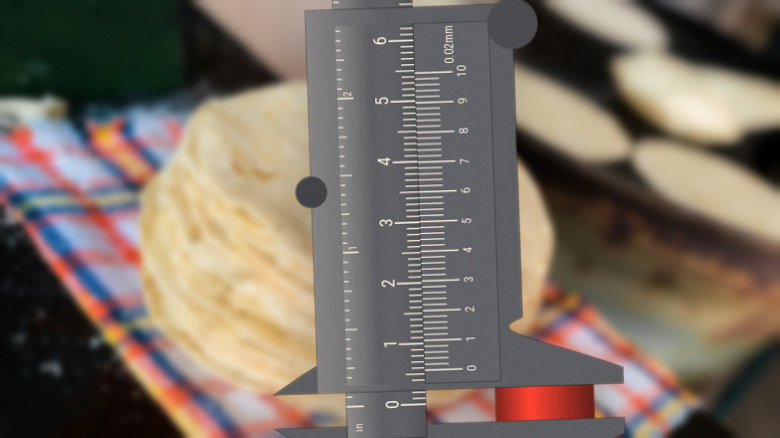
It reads **5.6** mm
